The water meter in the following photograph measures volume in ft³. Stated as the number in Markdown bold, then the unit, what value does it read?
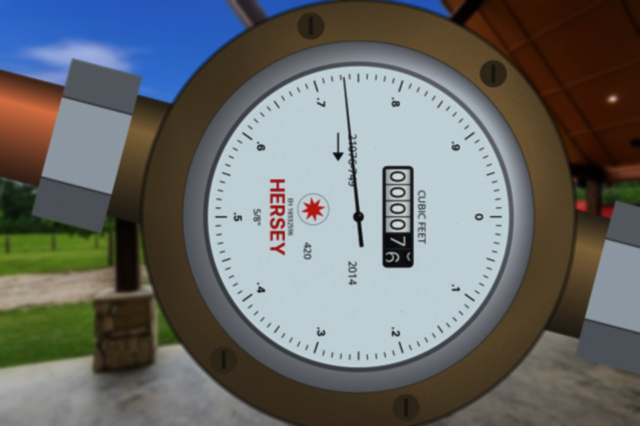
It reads **75.73** ft³
